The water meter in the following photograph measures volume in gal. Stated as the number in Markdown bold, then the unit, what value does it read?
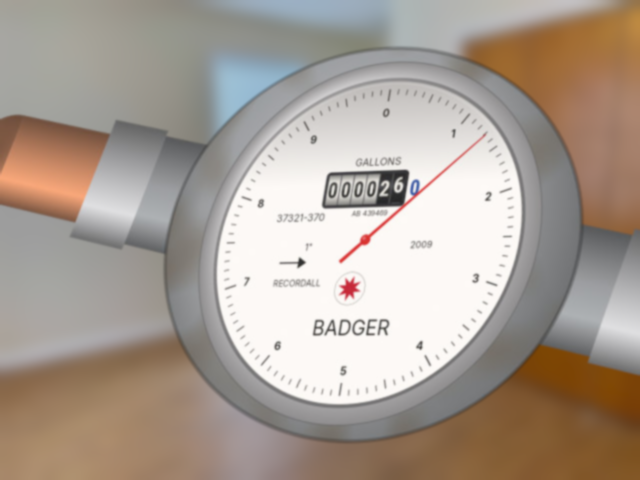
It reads **261.3** gal
